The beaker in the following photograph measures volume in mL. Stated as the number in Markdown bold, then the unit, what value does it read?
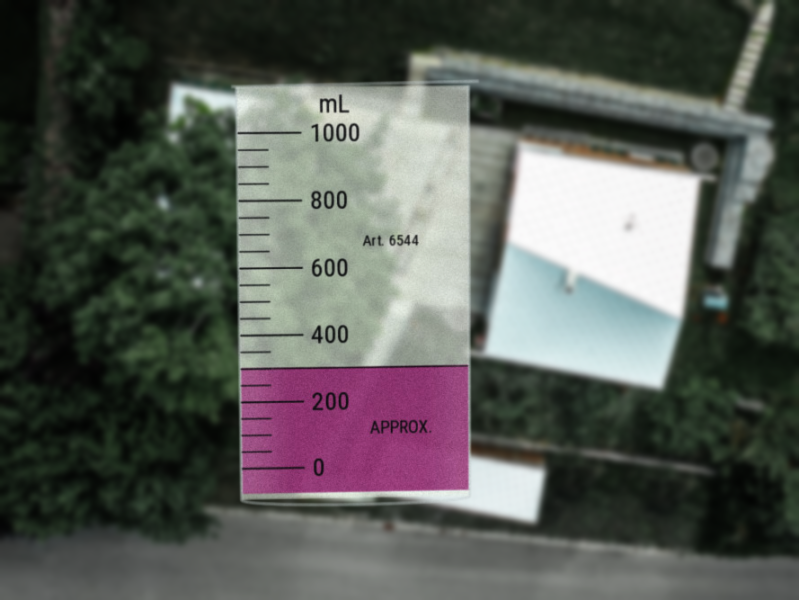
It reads **300** mL
